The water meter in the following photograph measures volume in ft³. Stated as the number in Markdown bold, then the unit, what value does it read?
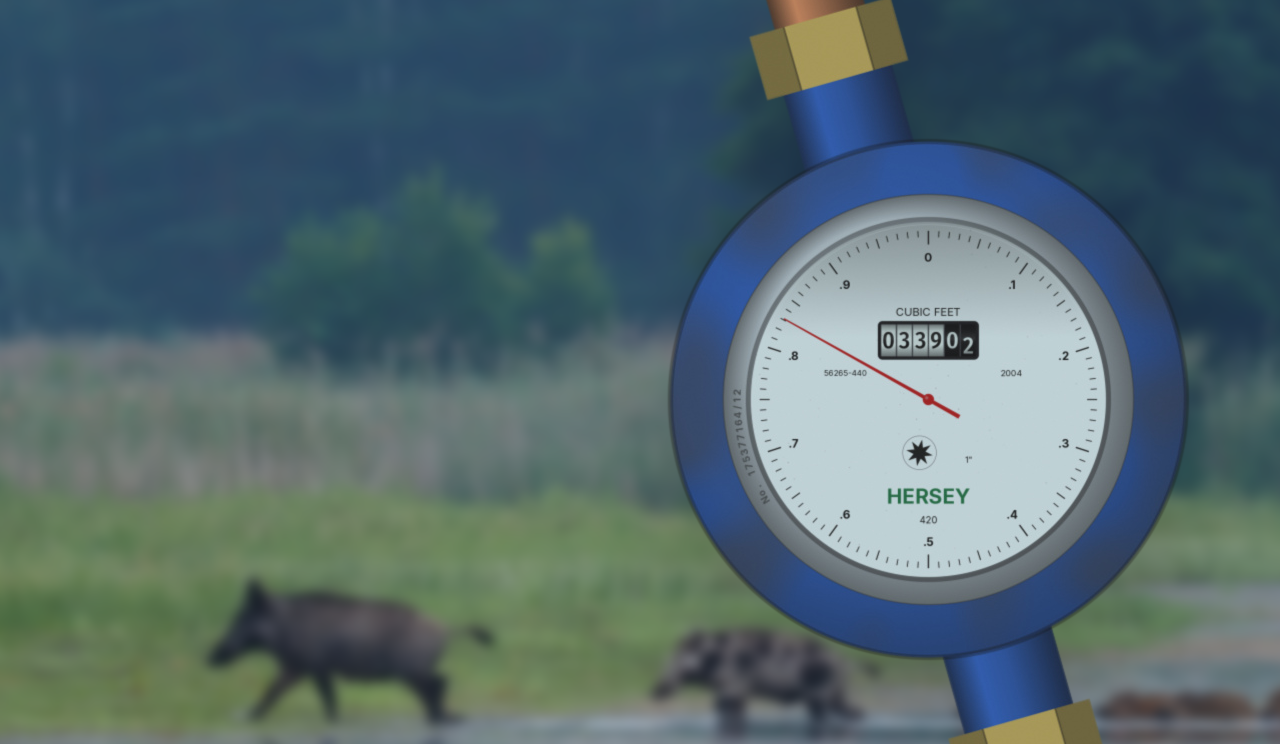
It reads **33901.83** ft³
